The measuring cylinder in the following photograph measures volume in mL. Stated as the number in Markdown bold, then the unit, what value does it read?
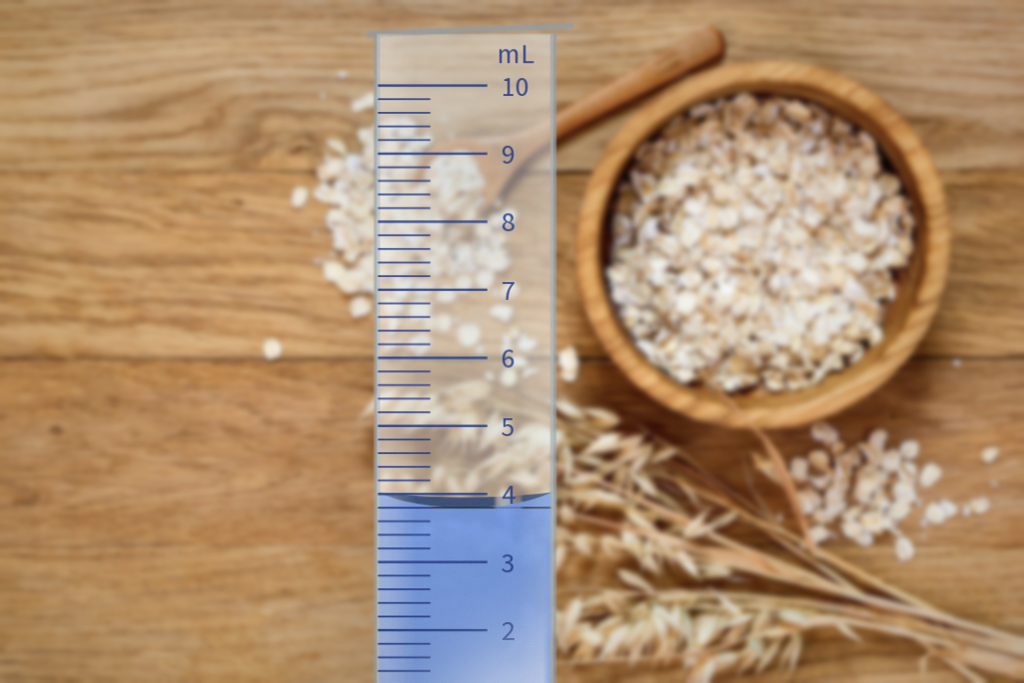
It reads **3.8** mL
